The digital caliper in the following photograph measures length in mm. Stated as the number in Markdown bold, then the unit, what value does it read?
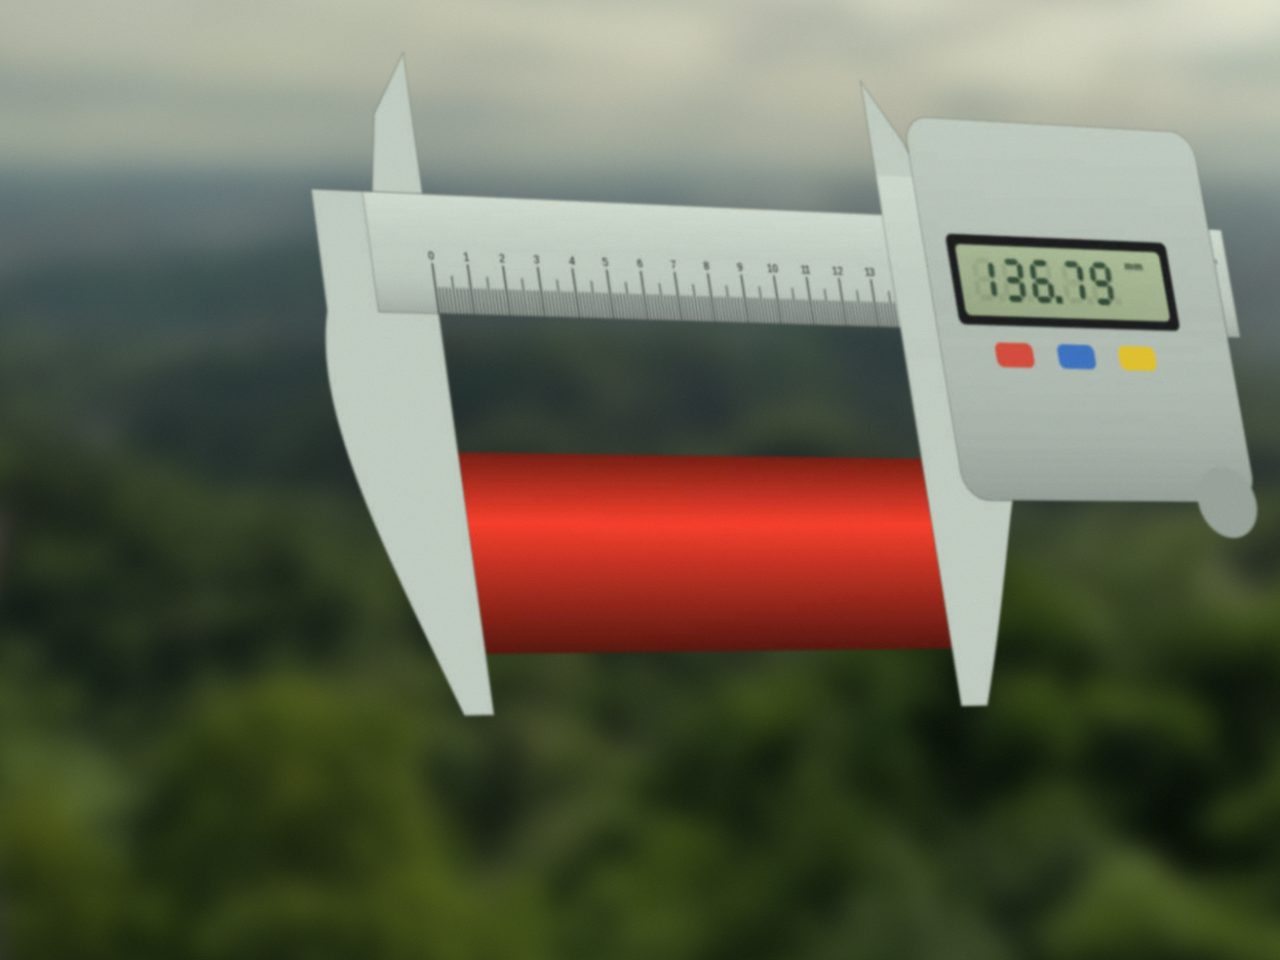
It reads **136.79** mm
